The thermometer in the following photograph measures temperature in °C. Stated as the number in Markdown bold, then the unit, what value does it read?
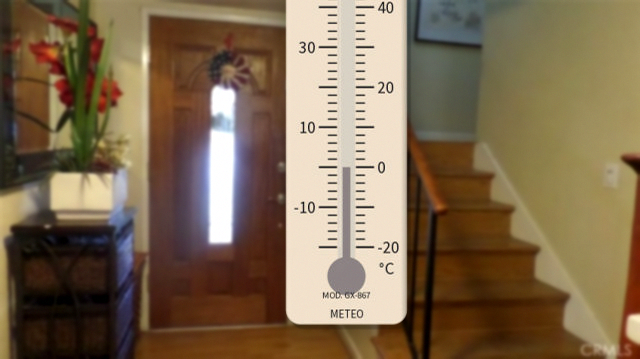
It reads **0** °C
